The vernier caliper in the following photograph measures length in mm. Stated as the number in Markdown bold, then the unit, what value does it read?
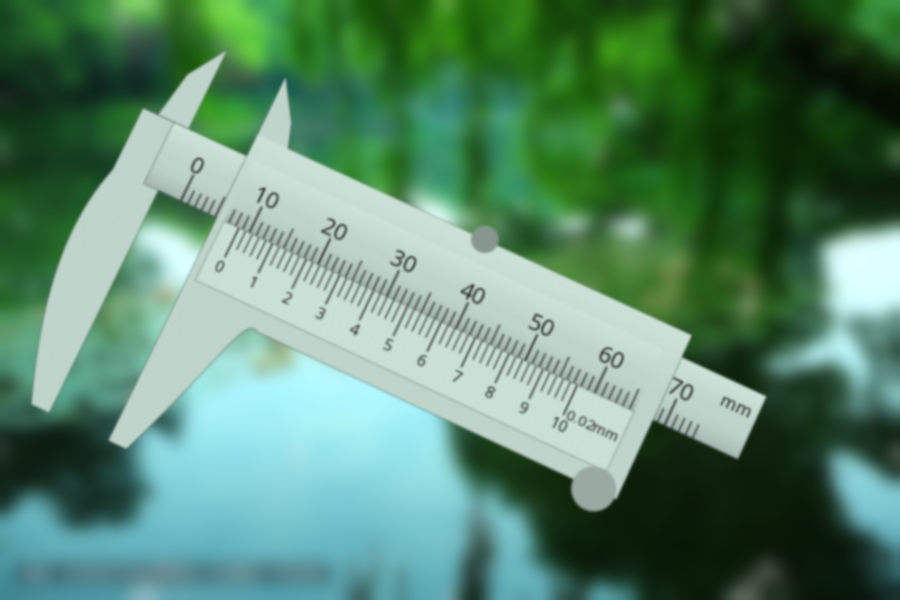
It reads **8.5** mm
